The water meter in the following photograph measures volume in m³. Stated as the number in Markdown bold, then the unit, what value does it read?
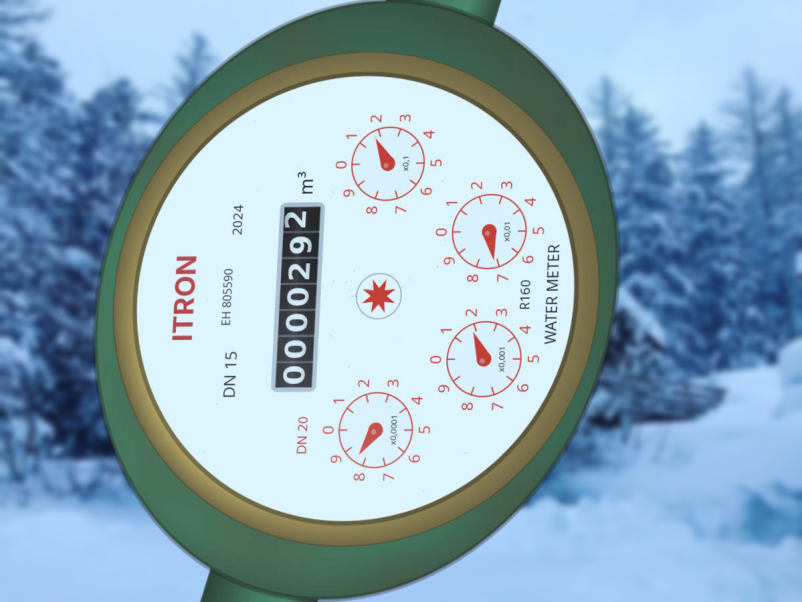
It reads **292.1718** m³
